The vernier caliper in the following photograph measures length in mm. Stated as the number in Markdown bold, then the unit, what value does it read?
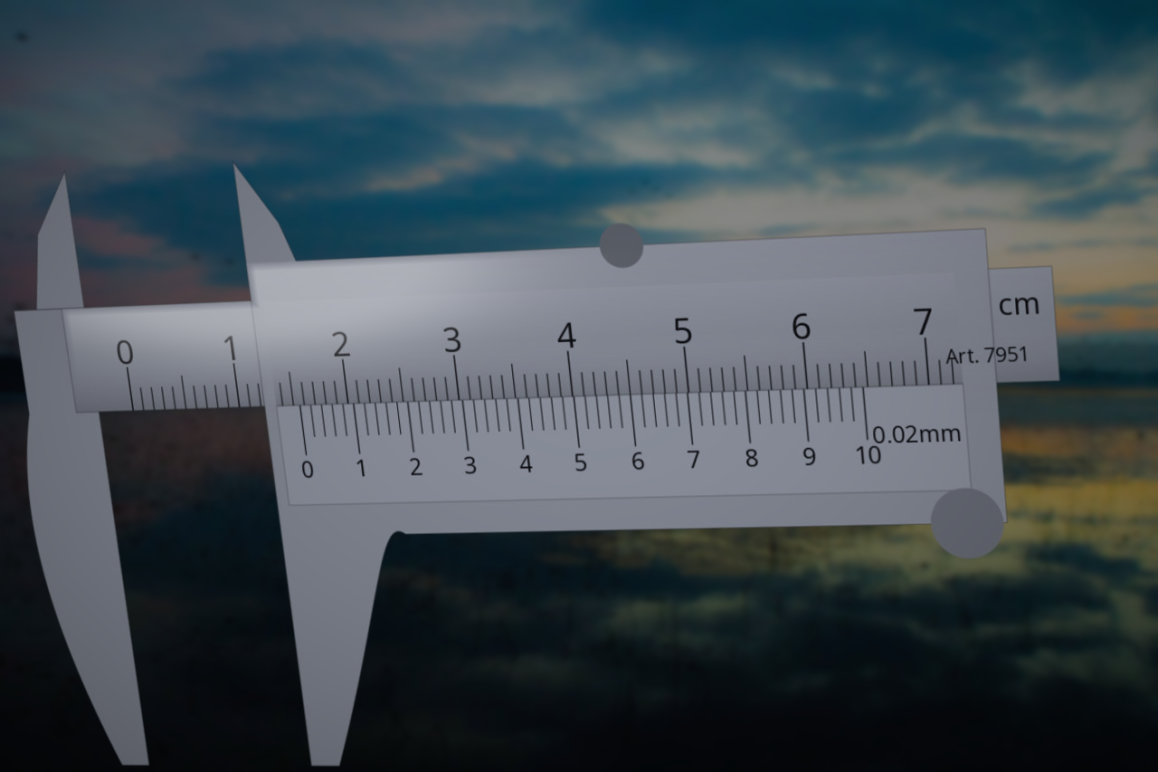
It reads **15.6** mm
